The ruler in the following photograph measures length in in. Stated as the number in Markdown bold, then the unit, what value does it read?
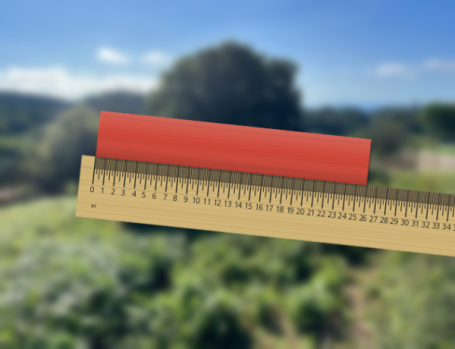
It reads **26** in
